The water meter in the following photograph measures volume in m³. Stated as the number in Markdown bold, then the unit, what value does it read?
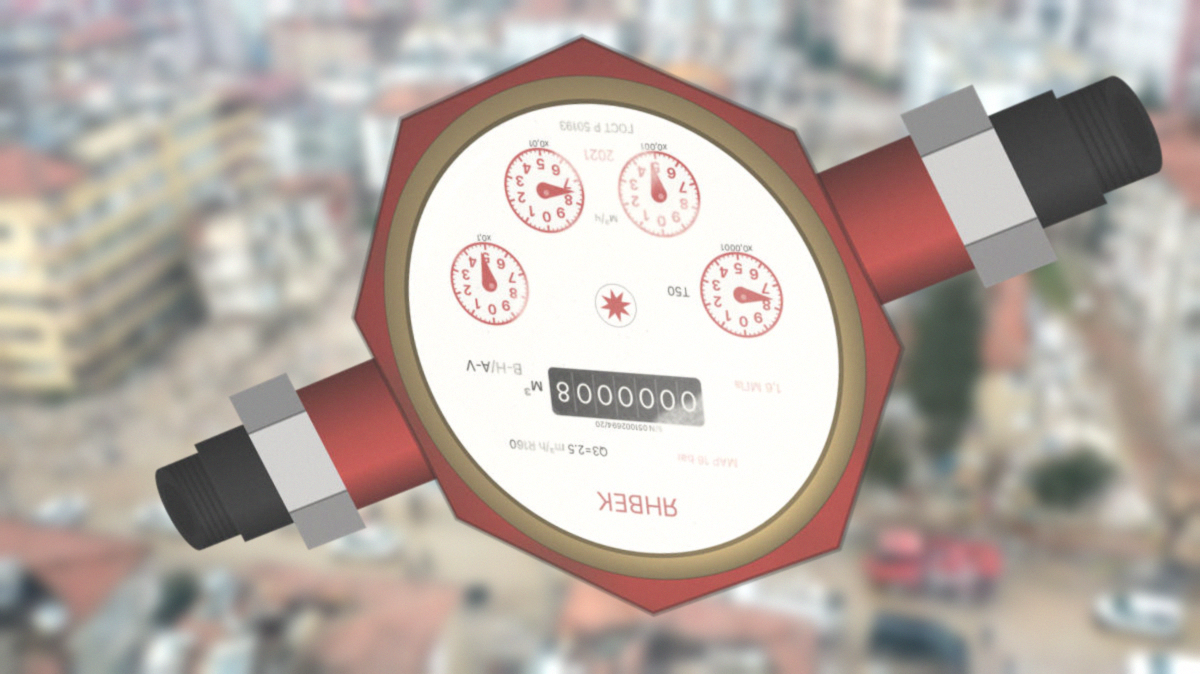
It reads **8.4747** m³
